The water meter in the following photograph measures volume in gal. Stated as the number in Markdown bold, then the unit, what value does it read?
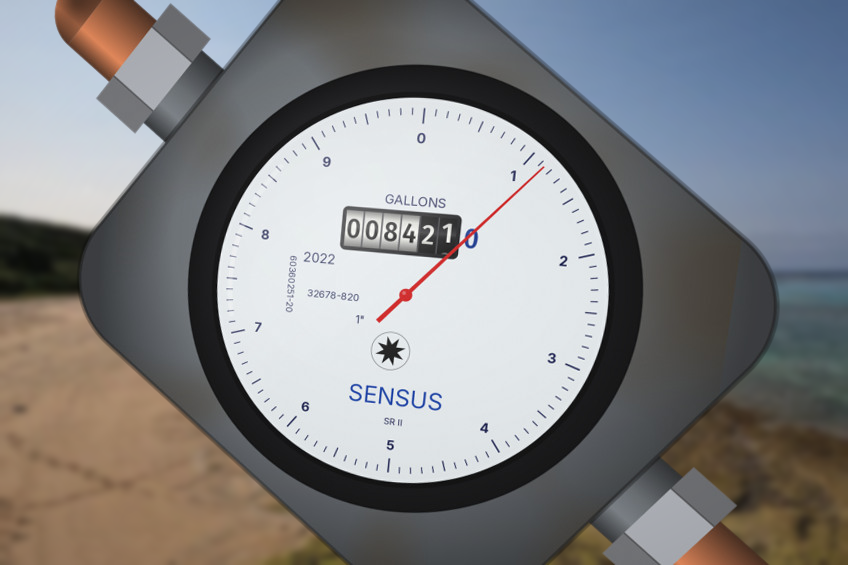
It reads **84211.1** gal
